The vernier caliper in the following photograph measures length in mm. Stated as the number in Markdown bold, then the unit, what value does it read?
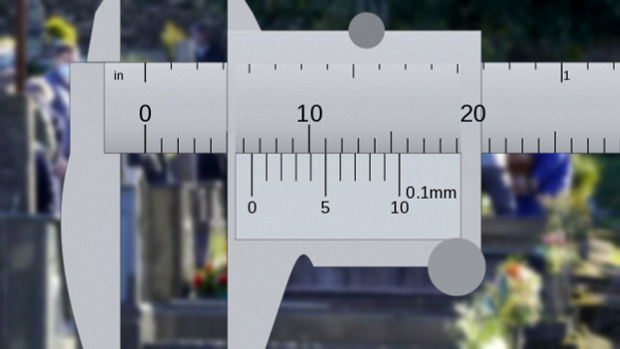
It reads **6.5** mm
